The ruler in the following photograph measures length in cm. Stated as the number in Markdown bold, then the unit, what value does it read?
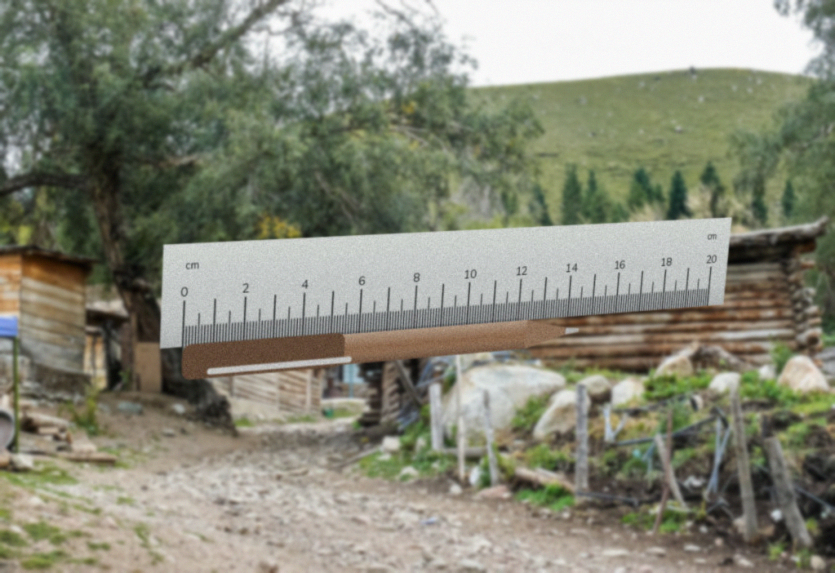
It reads **14.5** cm
